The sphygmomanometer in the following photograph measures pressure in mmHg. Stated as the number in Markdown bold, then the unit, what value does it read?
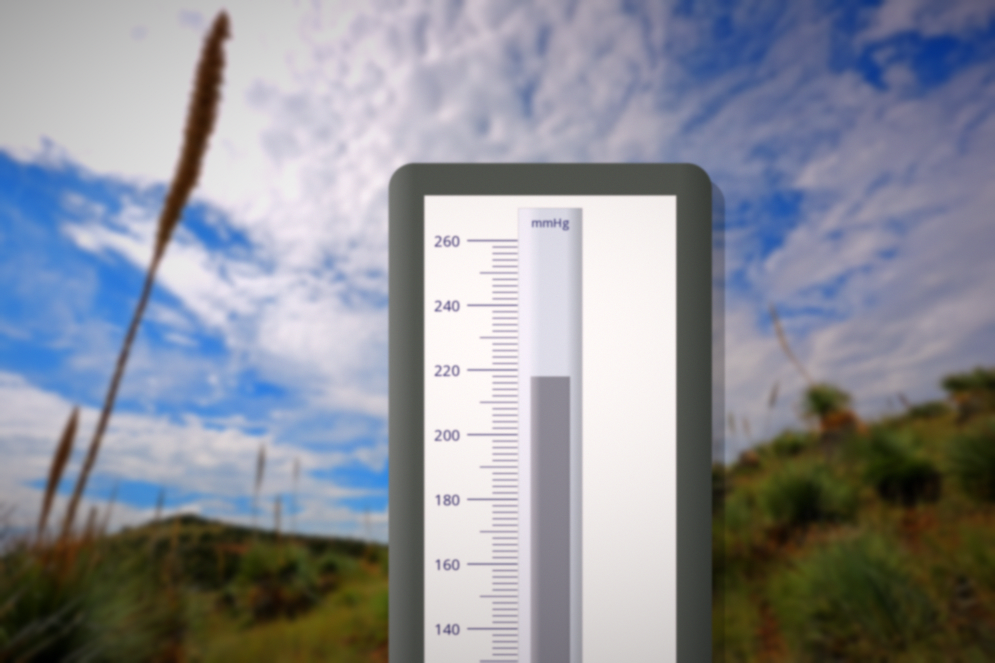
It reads **218** mmHg
